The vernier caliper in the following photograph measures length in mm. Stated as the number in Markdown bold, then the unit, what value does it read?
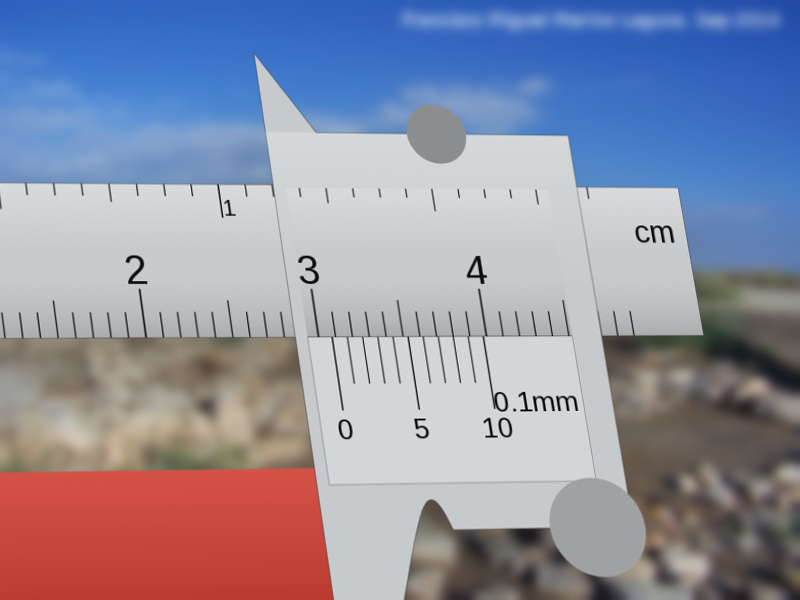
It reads **30.8** mm
